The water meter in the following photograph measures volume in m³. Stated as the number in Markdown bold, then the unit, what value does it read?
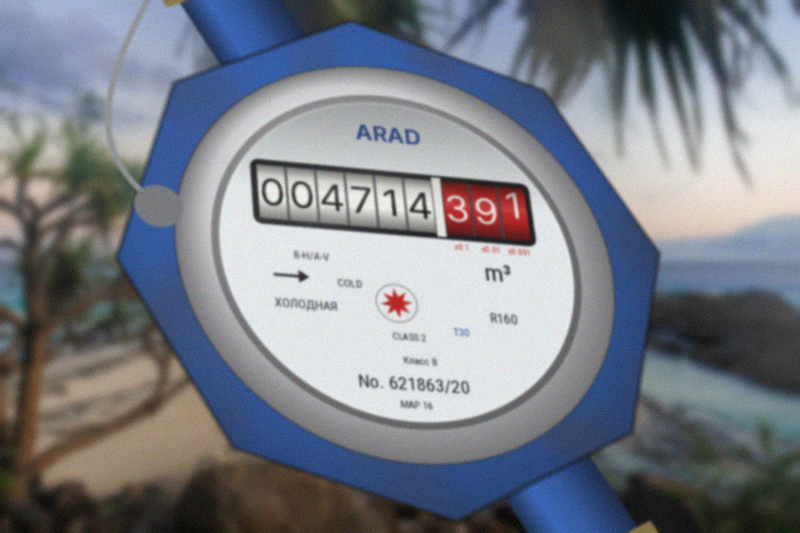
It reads **4714.391** m³
